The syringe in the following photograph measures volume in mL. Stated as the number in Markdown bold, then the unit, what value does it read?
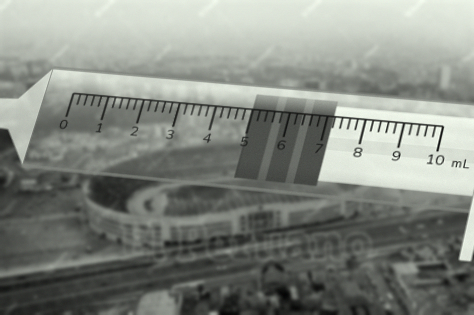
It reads **5** mL
